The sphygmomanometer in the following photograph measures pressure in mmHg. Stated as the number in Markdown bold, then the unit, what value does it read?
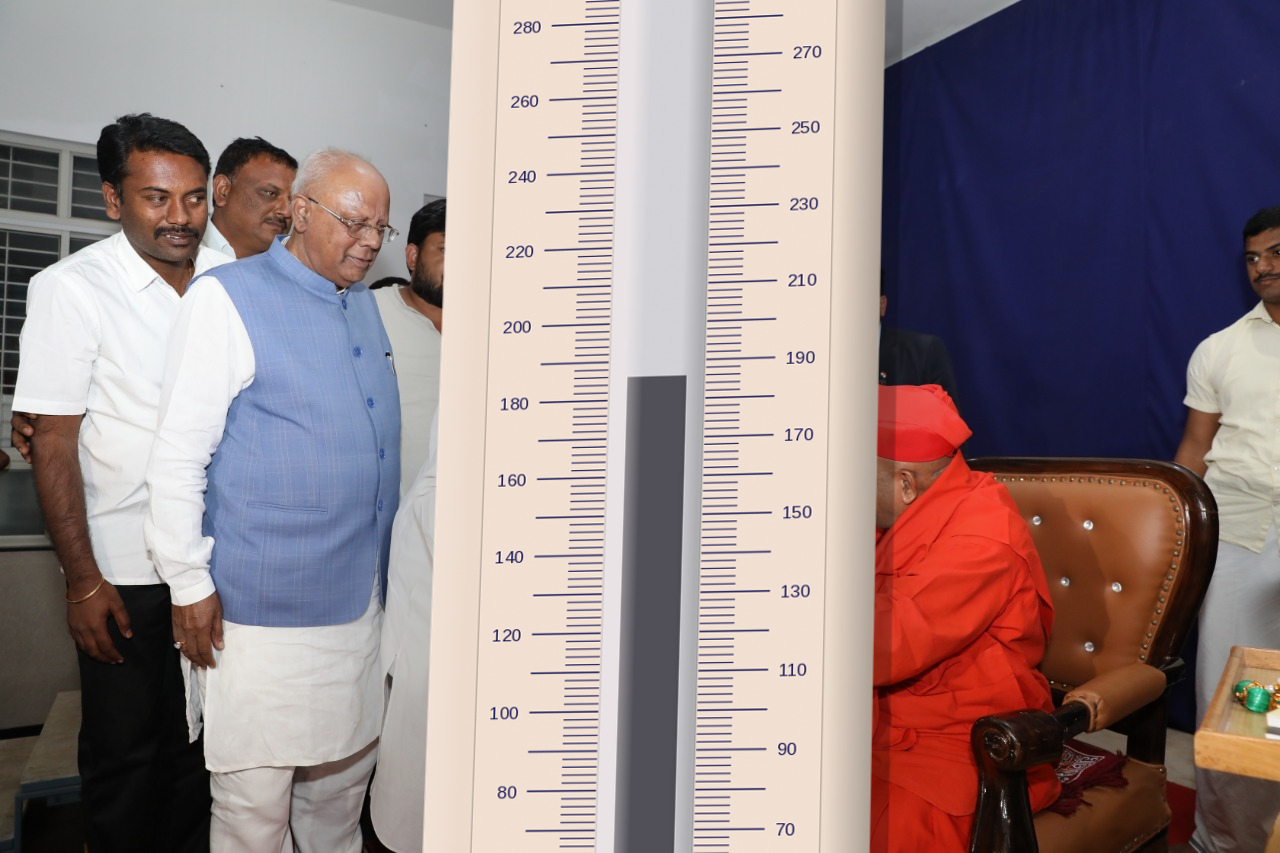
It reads **186** mmHg
